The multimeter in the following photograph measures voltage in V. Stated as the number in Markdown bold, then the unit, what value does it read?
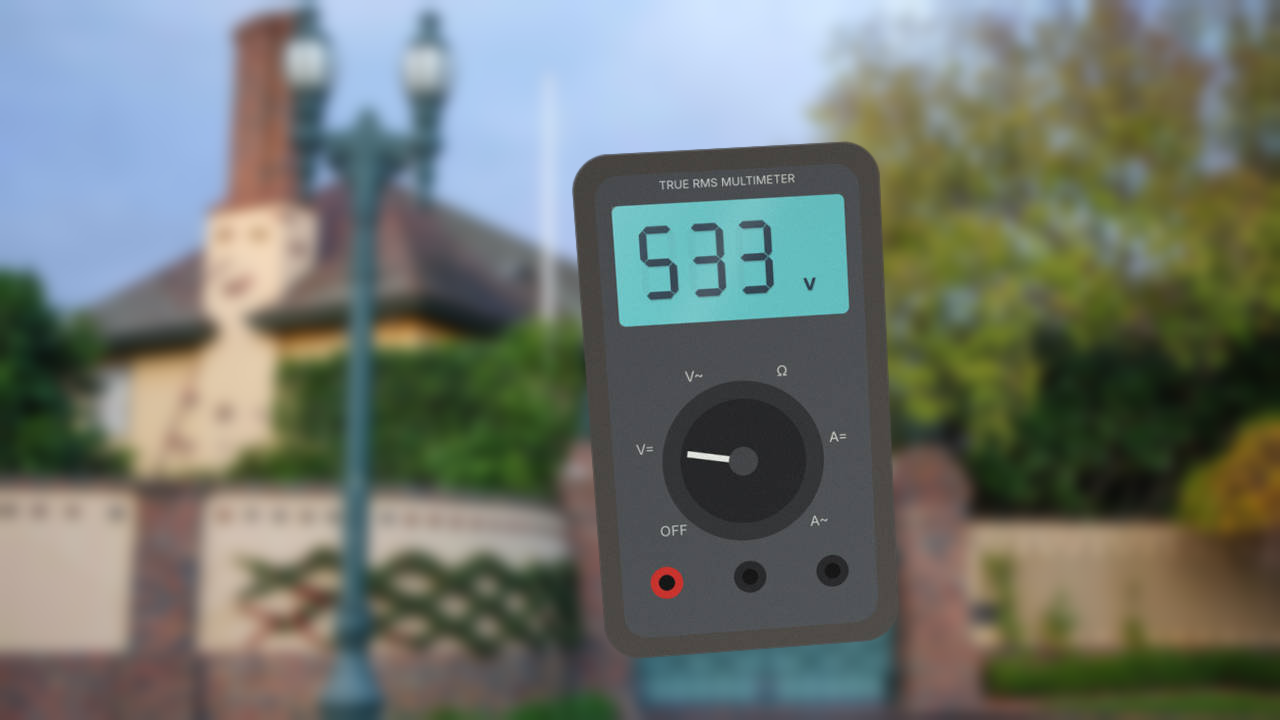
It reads **533** V
